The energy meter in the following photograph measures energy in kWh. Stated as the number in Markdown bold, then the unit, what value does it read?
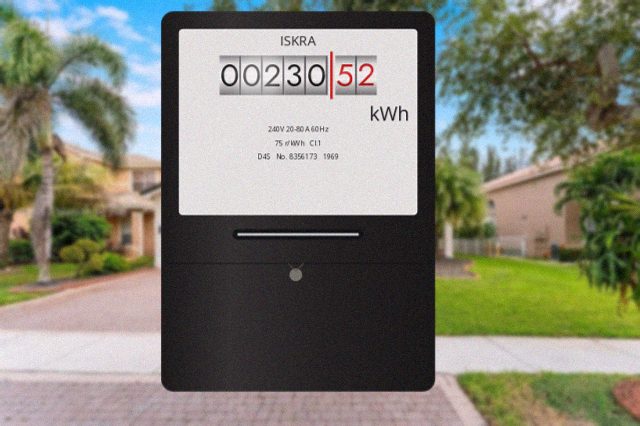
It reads **230.52** kWh
